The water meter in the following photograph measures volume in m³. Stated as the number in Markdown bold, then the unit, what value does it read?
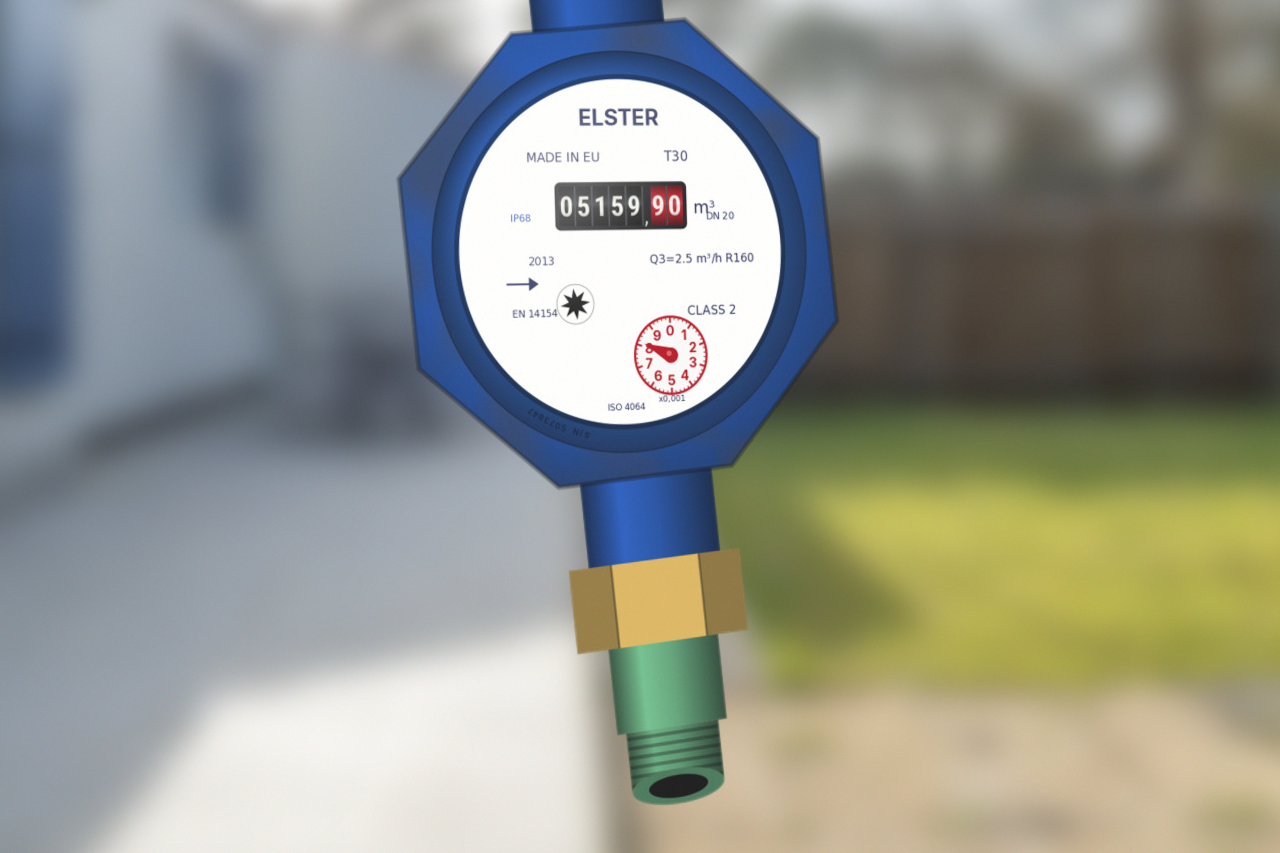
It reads **5159.908** m³
